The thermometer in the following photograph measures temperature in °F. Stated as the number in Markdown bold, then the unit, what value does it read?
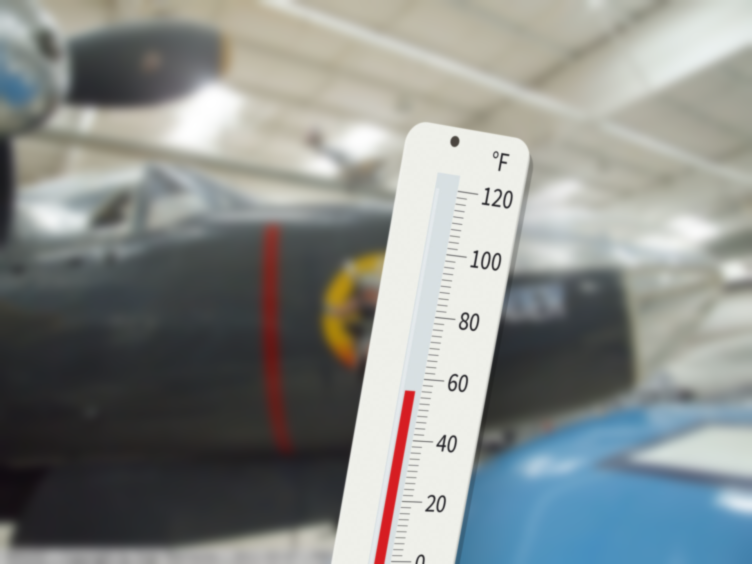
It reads **56** °F
